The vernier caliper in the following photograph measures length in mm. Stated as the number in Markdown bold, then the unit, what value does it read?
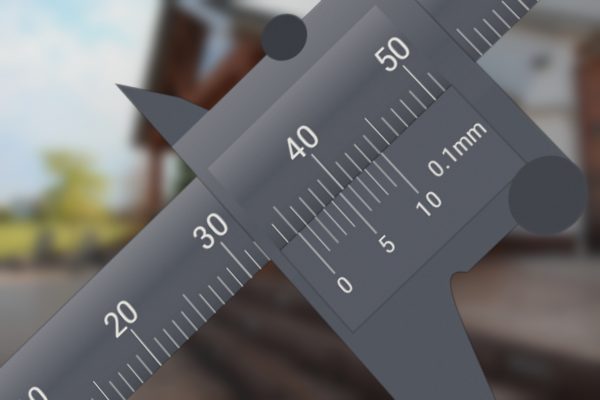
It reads **35.1** mm
